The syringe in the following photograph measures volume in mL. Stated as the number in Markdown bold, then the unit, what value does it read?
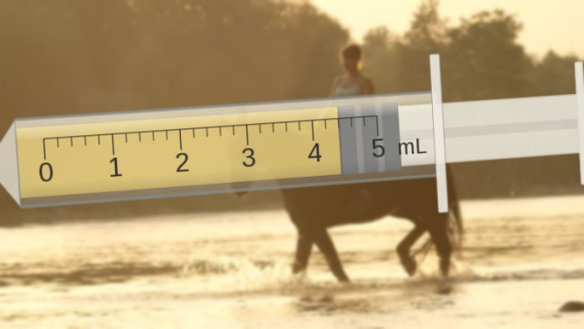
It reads **4.4** mL
